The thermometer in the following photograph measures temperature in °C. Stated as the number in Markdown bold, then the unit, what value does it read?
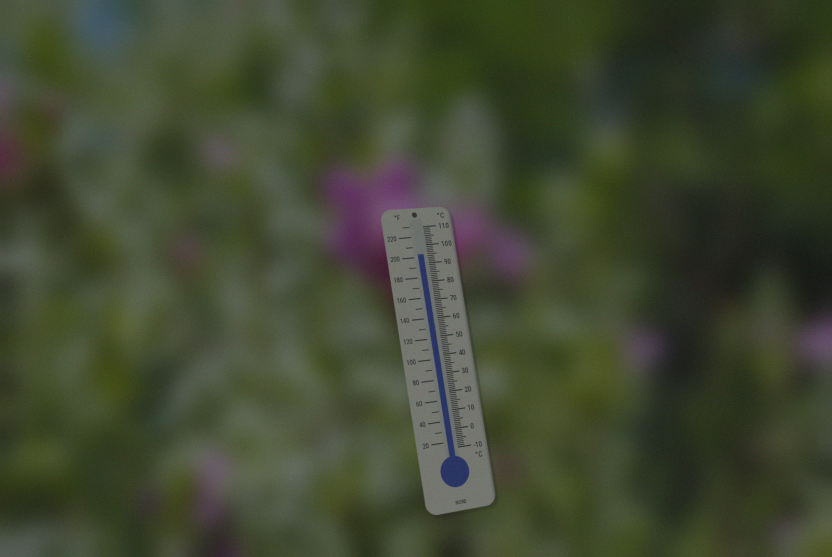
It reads **95** °C
